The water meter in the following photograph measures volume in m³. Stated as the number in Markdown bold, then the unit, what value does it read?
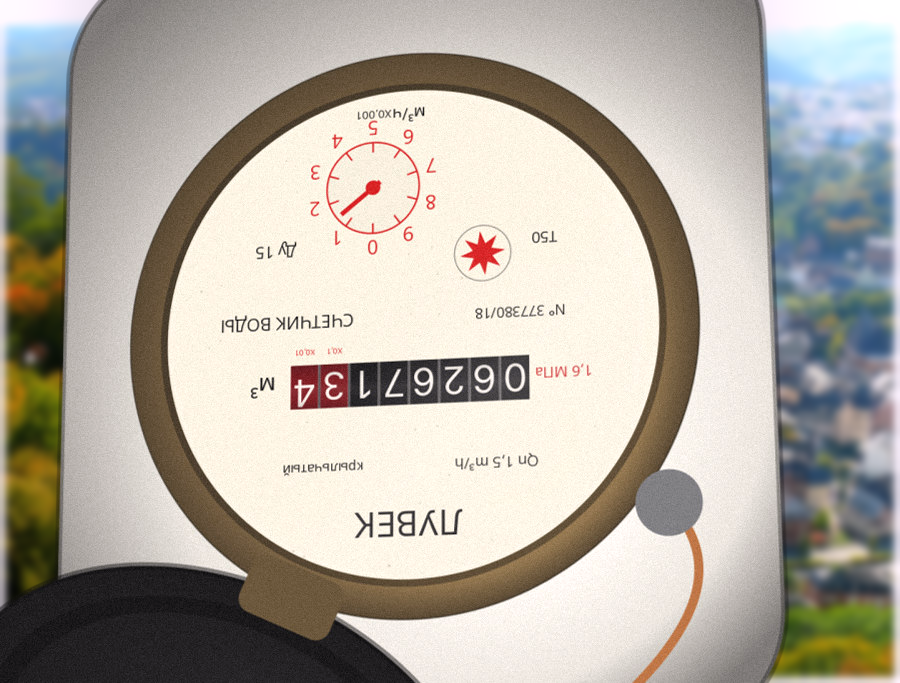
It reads **62671.341** m³
